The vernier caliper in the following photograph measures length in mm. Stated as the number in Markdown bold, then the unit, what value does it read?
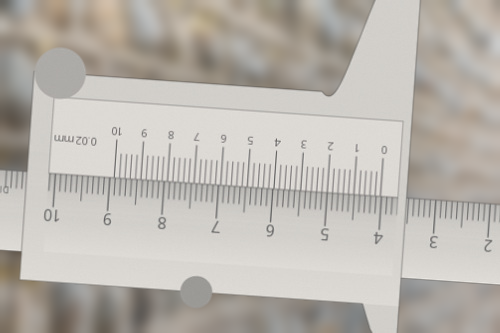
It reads **40.2** mm
